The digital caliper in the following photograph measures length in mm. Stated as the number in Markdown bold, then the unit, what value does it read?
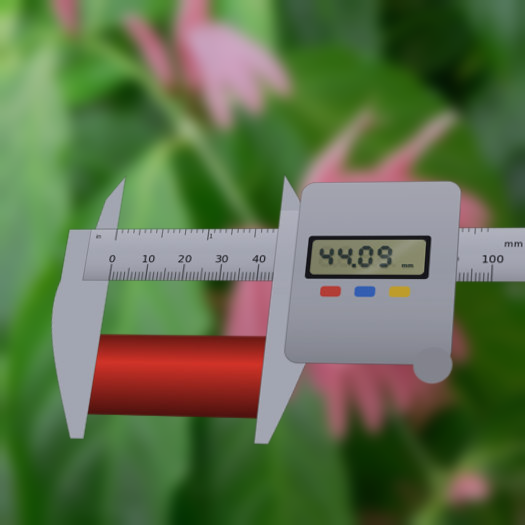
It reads **44.09** mm
